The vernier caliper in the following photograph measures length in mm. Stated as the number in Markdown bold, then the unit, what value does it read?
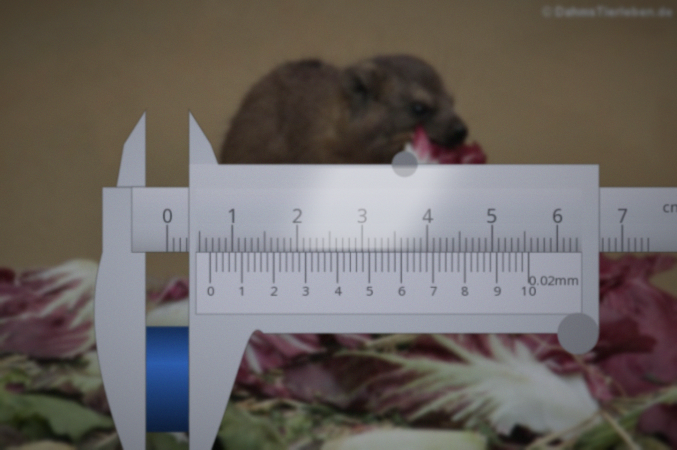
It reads **6.6** mm
